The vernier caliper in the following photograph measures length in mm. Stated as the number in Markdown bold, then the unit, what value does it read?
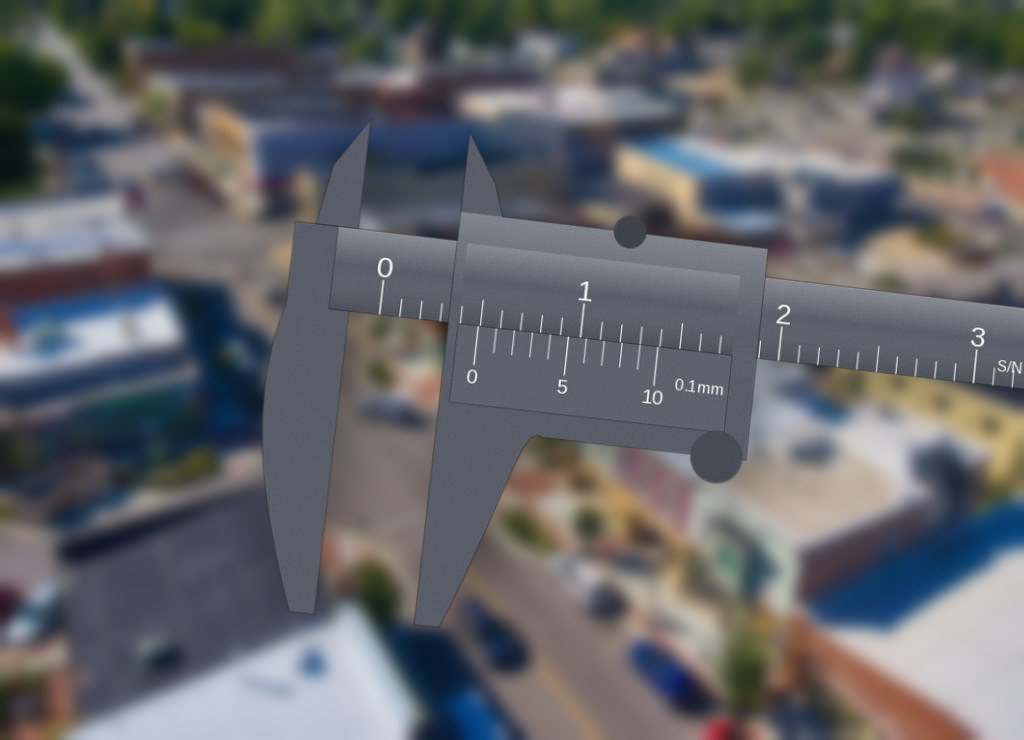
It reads **4.9** mm
